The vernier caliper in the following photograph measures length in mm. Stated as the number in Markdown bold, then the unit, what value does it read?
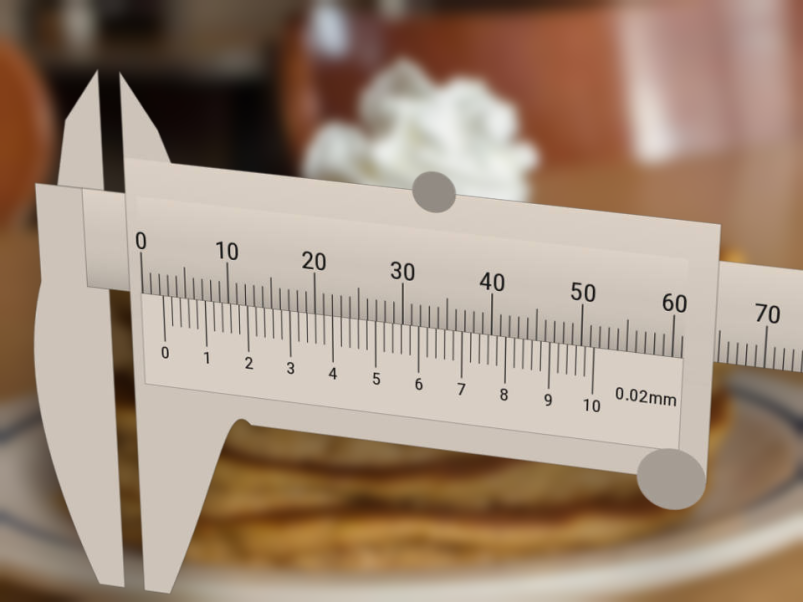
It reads **2.4** mm
